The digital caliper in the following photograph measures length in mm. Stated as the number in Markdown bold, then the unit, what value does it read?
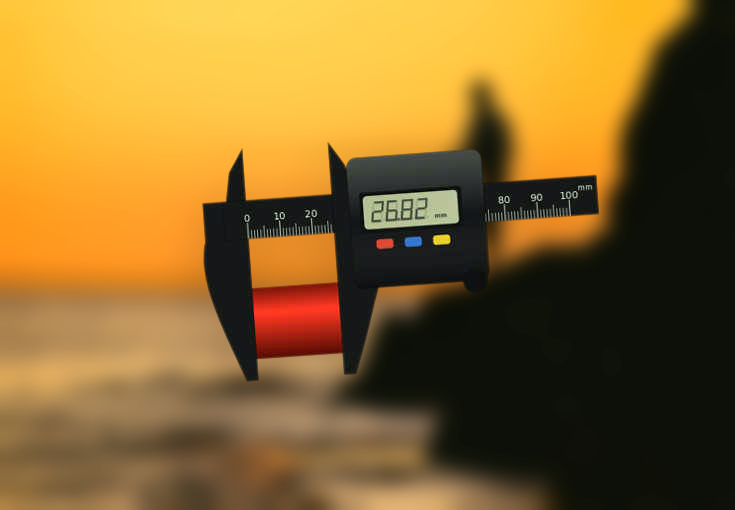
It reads **26.82** mm
